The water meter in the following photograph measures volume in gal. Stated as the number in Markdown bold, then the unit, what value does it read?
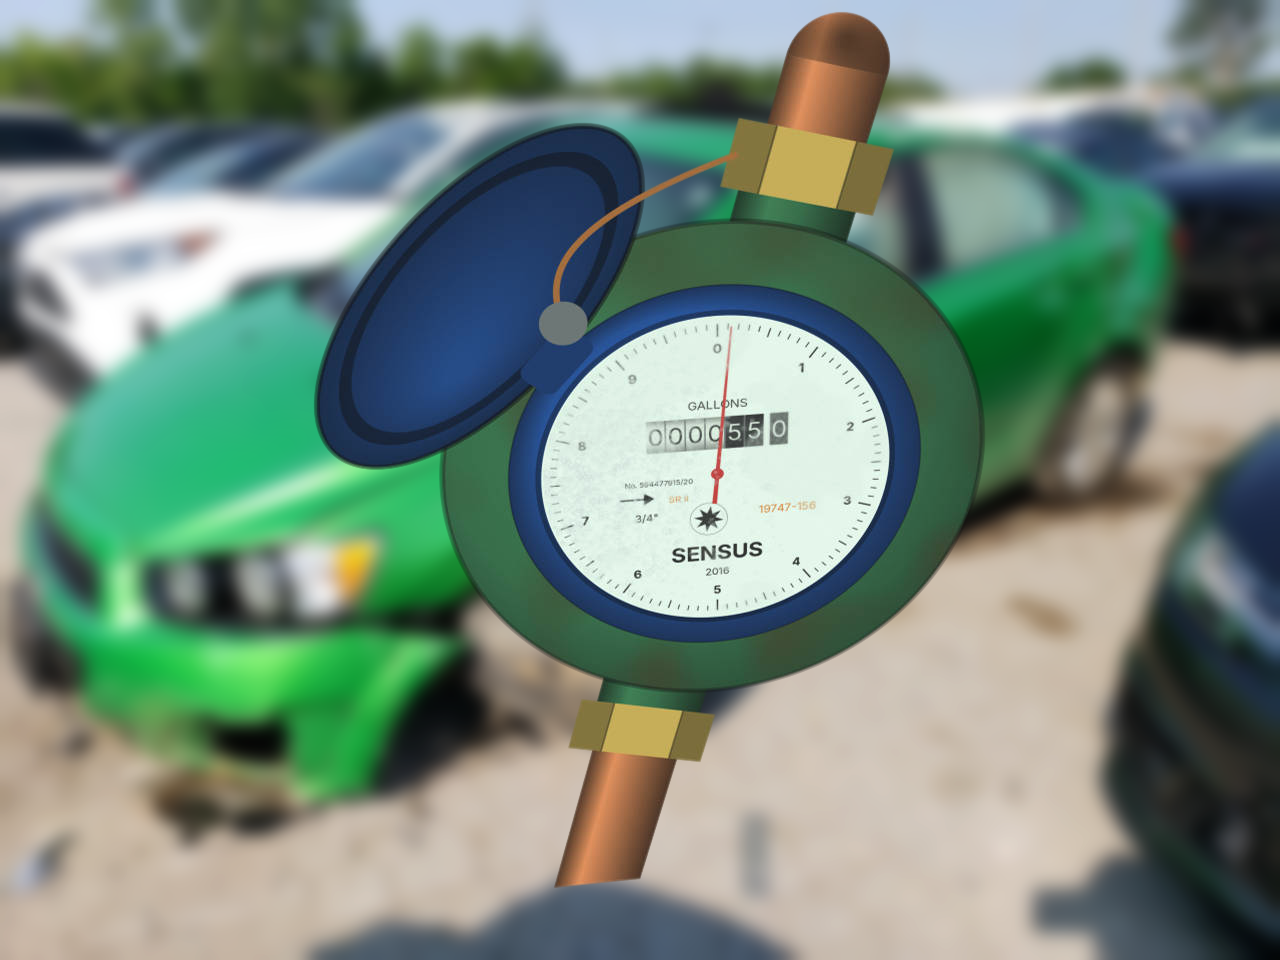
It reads **550.1** gal
